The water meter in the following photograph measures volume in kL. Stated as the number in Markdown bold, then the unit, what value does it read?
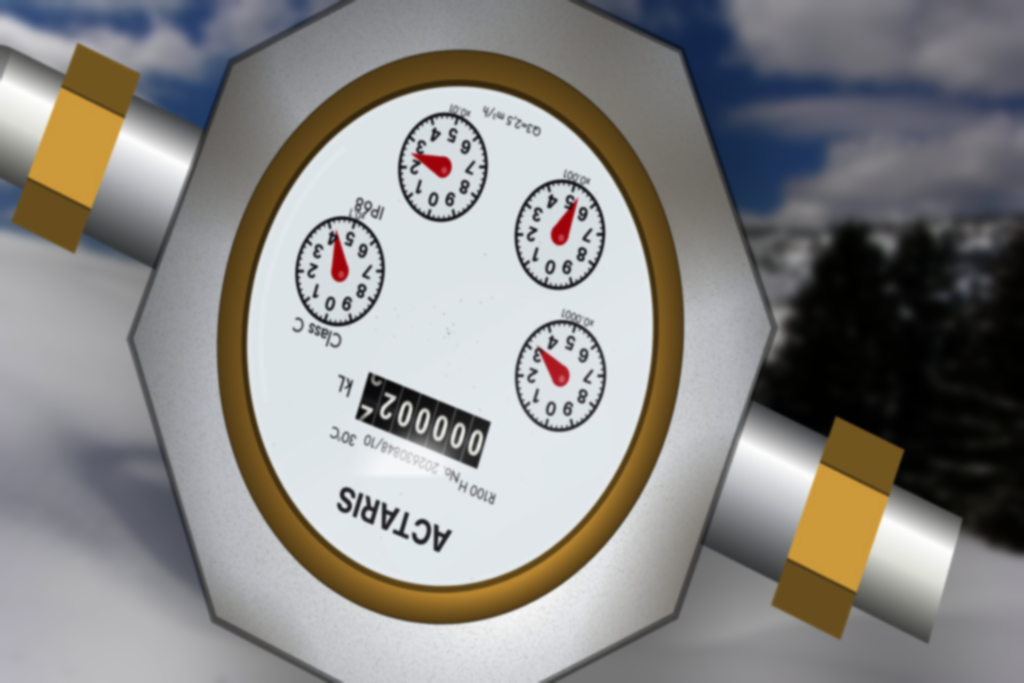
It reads **22.4253** kL
